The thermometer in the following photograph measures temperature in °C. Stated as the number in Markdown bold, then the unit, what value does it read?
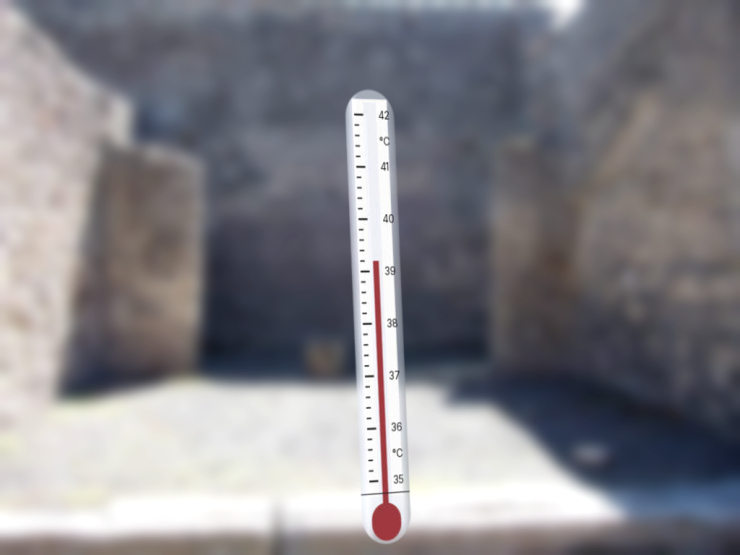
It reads **39.2** °C
